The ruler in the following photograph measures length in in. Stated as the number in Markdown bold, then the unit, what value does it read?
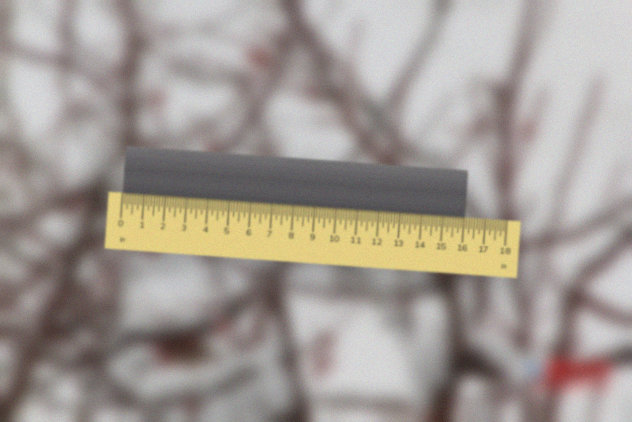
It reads **16** in
